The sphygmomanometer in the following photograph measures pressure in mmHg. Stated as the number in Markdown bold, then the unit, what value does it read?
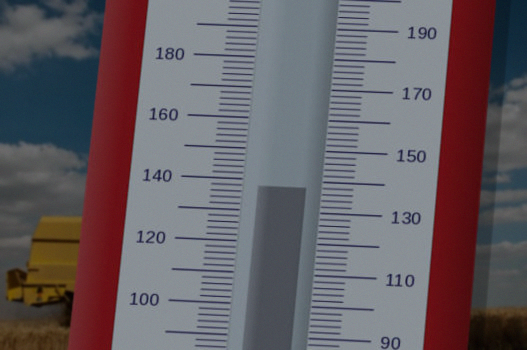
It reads **138** mmHg
